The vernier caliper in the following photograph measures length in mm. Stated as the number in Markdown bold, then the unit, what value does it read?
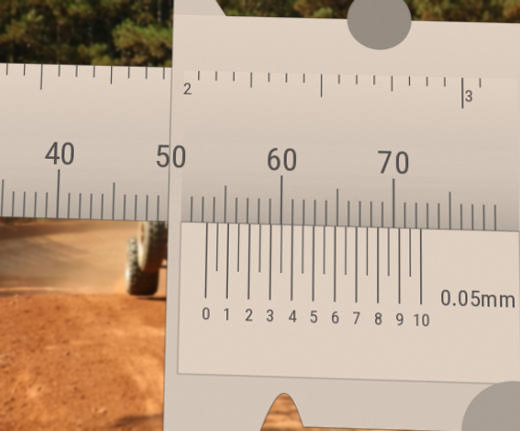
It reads **53.4** mm
